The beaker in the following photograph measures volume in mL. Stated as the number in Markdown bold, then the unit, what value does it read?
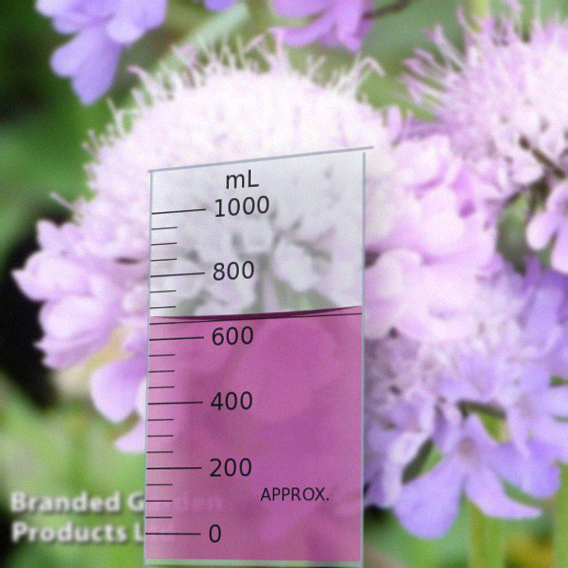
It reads **650** mL
